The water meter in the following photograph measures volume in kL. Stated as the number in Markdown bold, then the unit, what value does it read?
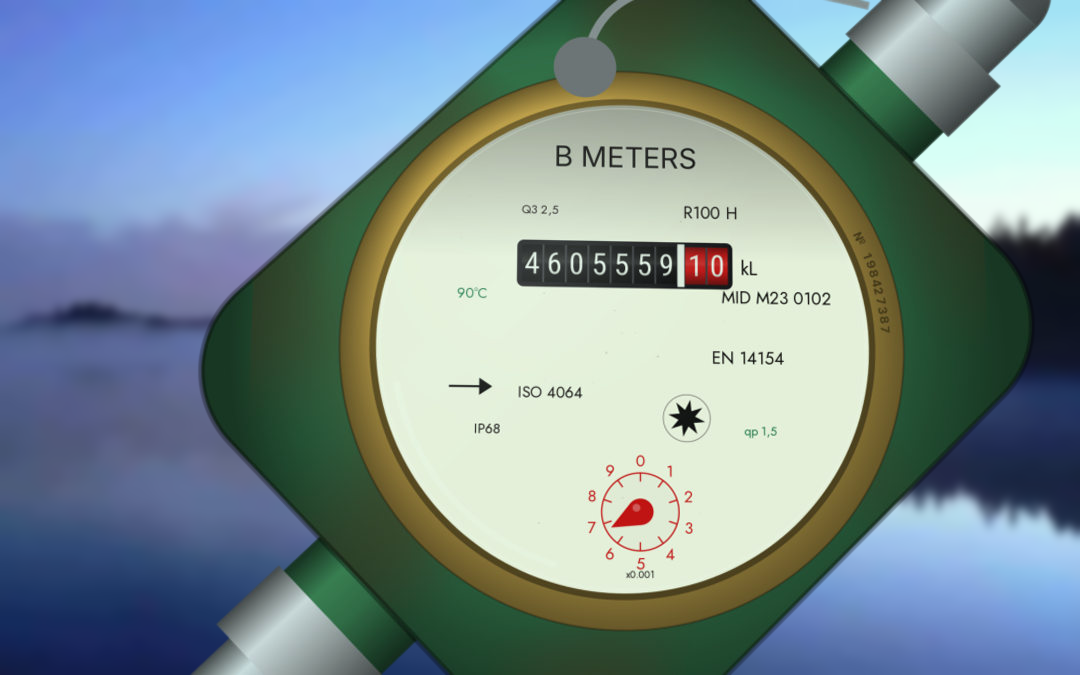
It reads **4605559.106** kL
